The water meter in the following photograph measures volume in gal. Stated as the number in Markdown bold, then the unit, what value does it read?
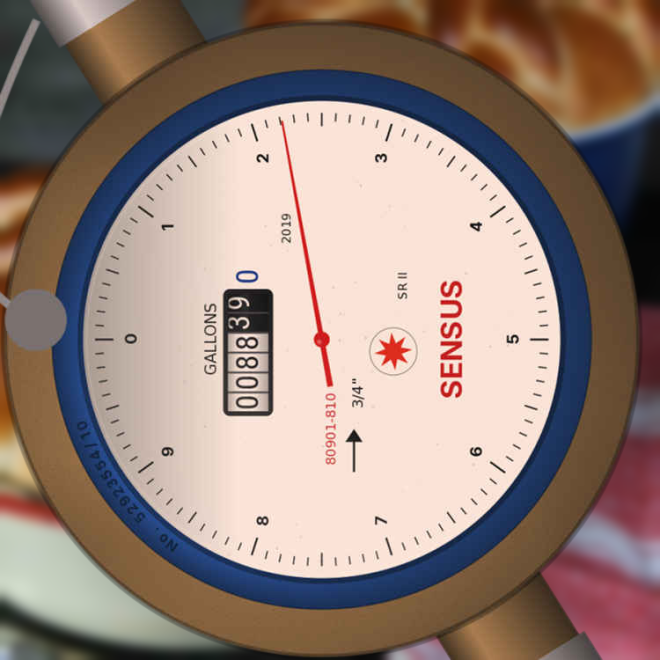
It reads **88392.2** gal
